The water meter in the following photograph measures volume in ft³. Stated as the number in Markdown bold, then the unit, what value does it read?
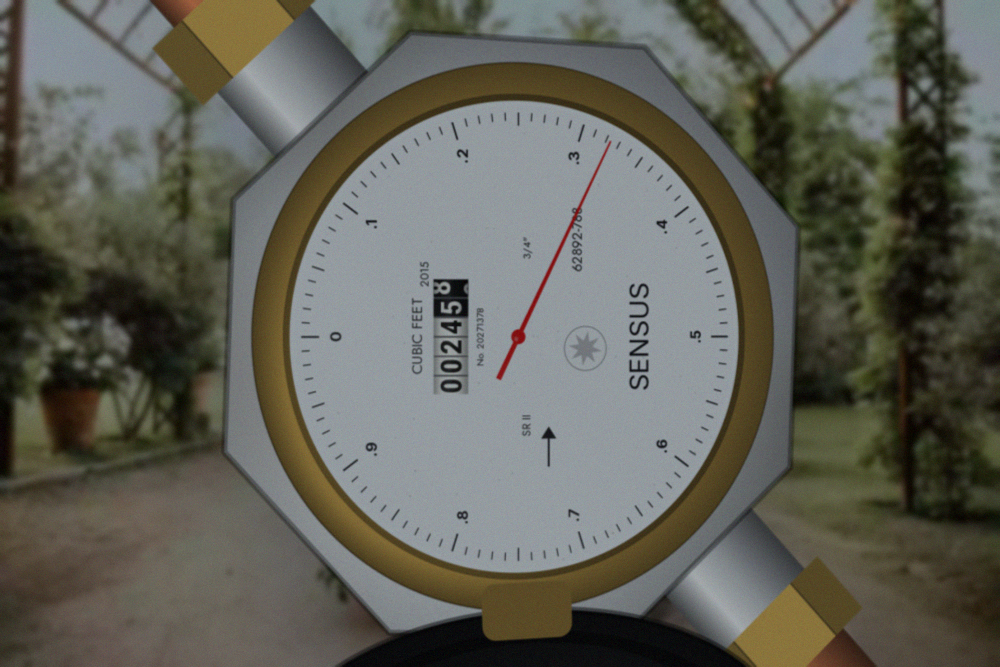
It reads **2458.32** ft³
